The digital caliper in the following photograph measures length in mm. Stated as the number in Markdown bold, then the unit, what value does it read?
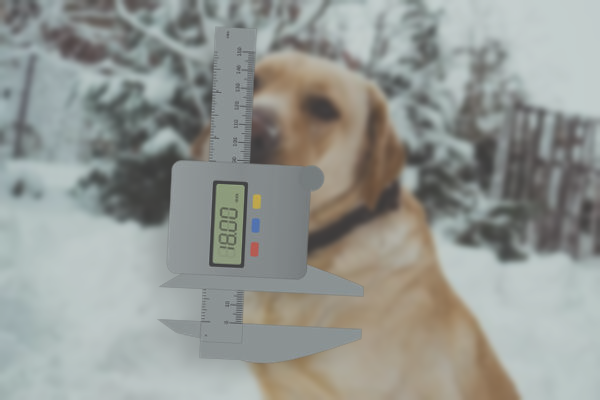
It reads **18.00** mm
